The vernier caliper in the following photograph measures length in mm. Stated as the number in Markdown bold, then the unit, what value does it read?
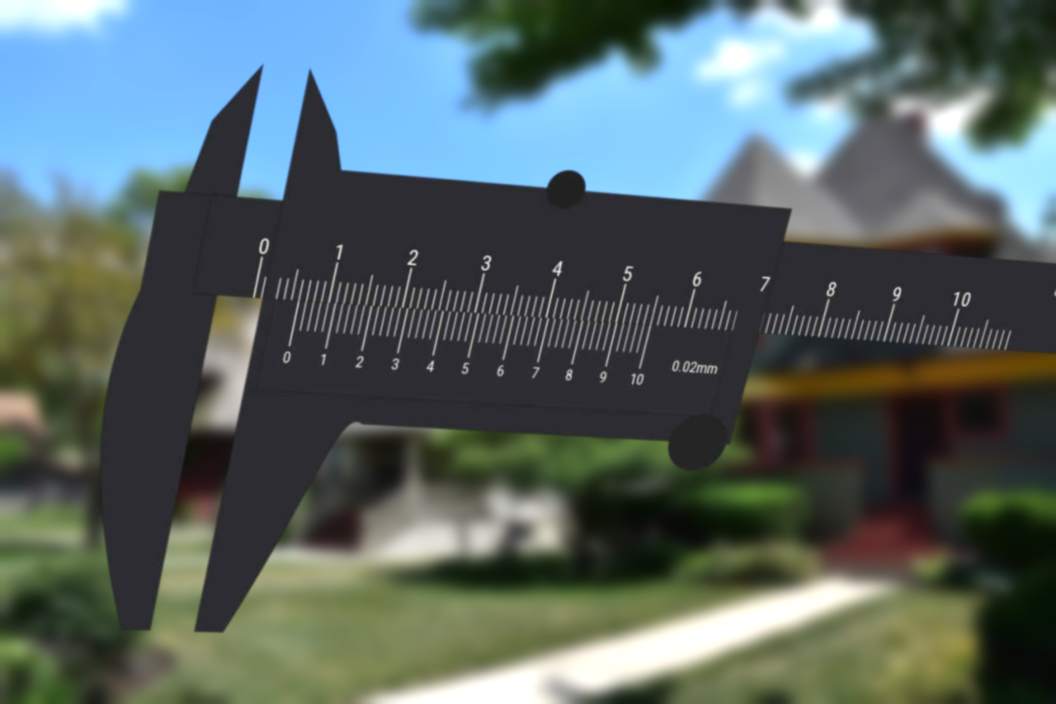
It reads **6.0** mm
